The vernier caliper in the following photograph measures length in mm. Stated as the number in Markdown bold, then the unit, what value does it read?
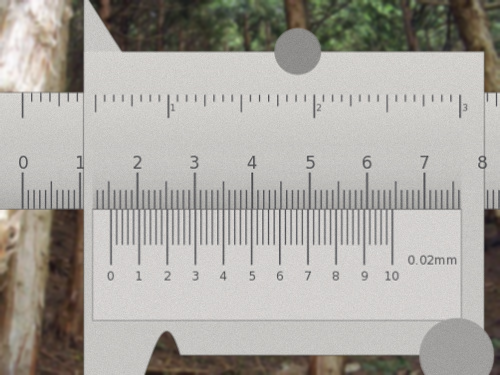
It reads **15.4** mm
